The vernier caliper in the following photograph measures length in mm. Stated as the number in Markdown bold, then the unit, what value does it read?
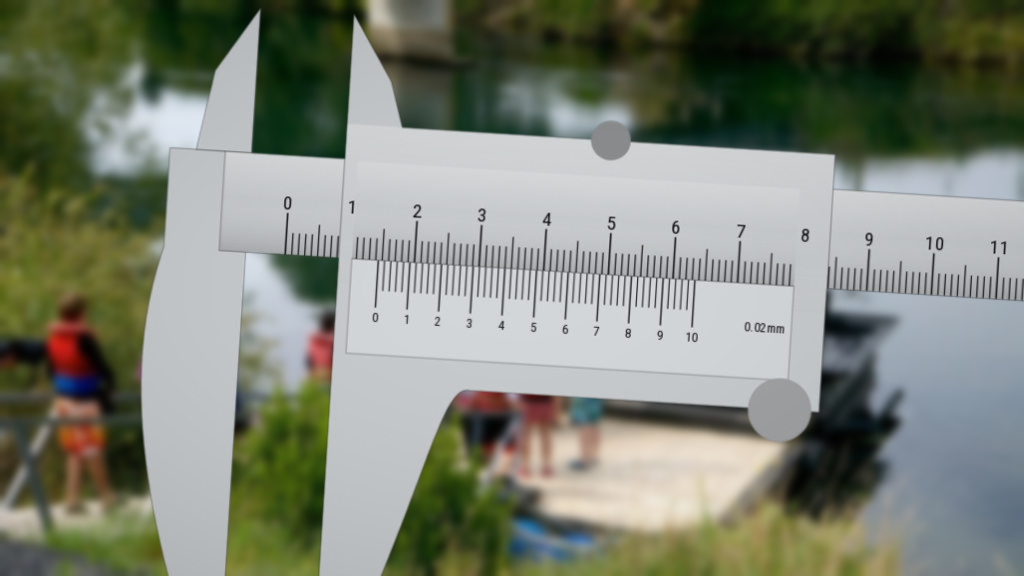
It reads **14.4** mm
